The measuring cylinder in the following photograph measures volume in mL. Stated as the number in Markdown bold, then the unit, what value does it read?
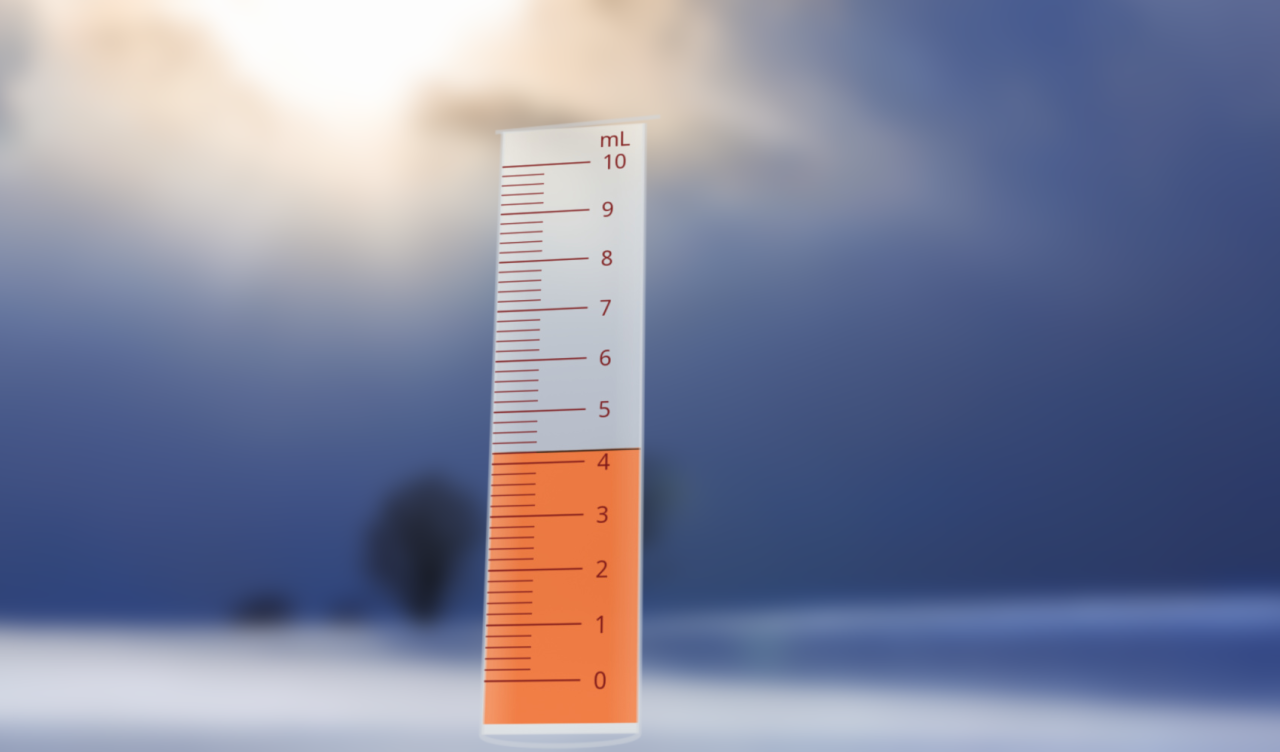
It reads **4.2** mL
